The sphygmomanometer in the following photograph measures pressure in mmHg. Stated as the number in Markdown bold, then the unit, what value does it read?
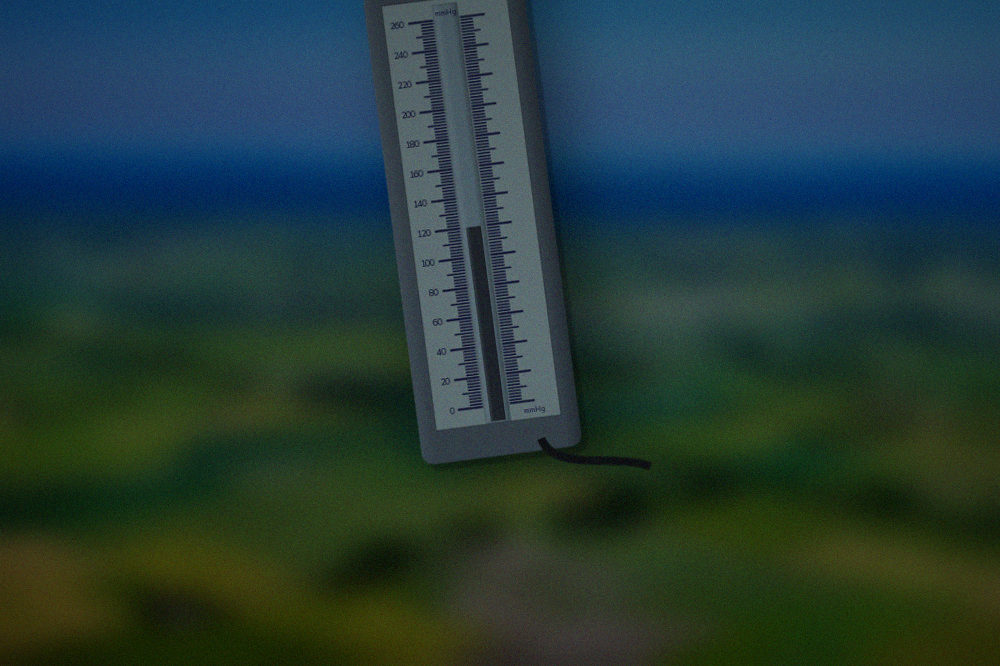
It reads **120** mmHg
